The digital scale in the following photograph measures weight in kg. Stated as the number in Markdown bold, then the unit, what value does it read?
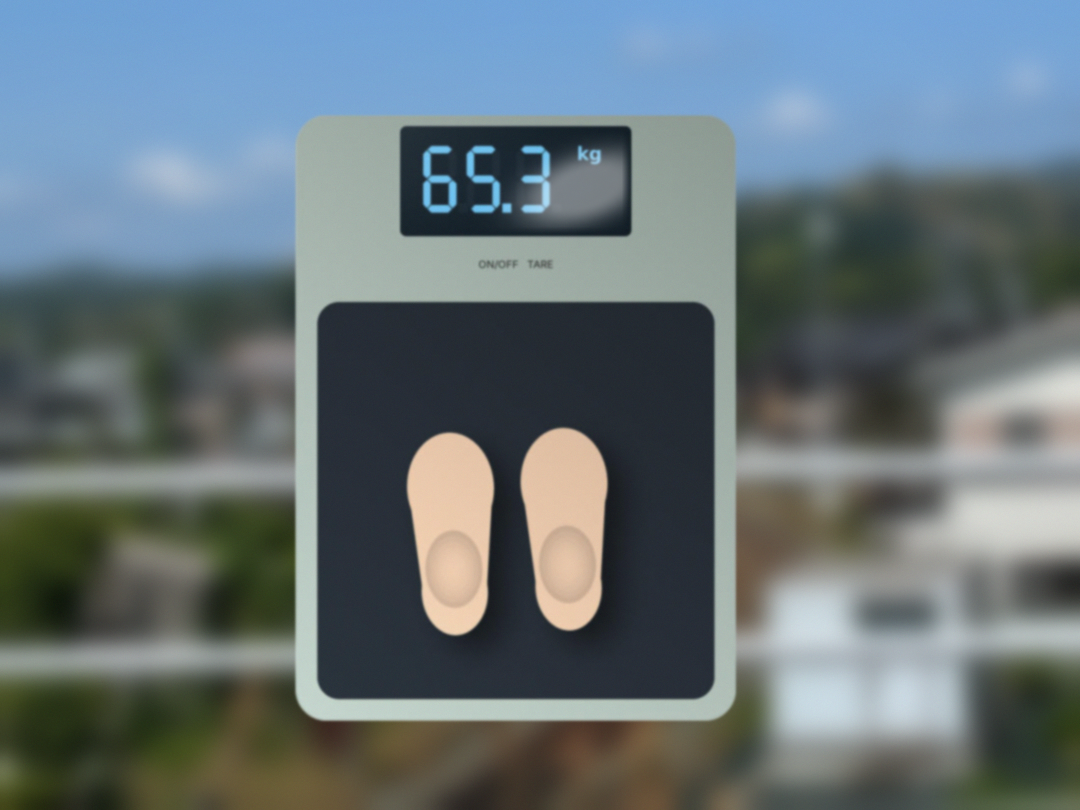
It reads **65.3** kg
